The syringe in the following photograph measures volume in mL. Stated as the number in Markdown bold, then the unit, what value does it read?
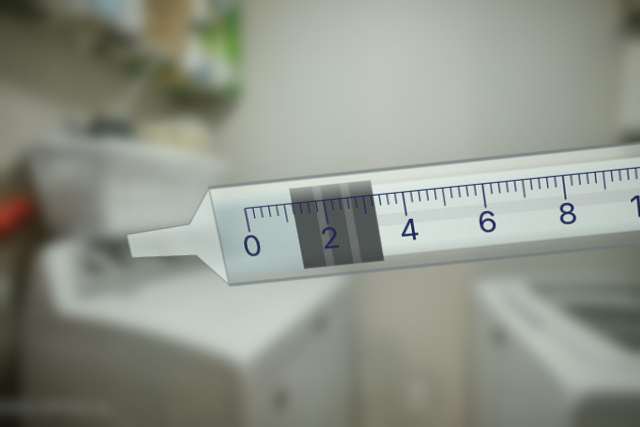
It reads **1.2** mL
